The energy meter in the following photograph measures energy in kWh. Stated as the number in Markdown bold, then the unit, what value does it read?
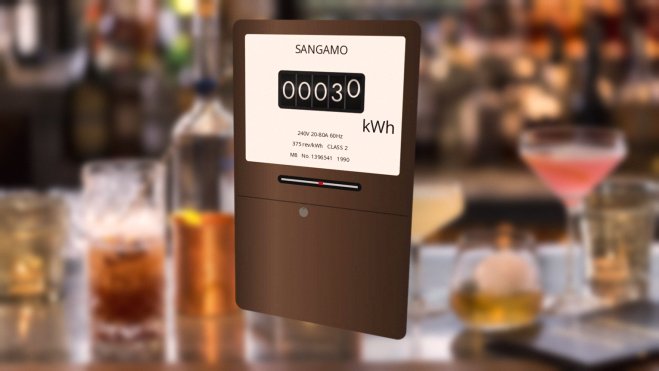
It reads **30** kWh
